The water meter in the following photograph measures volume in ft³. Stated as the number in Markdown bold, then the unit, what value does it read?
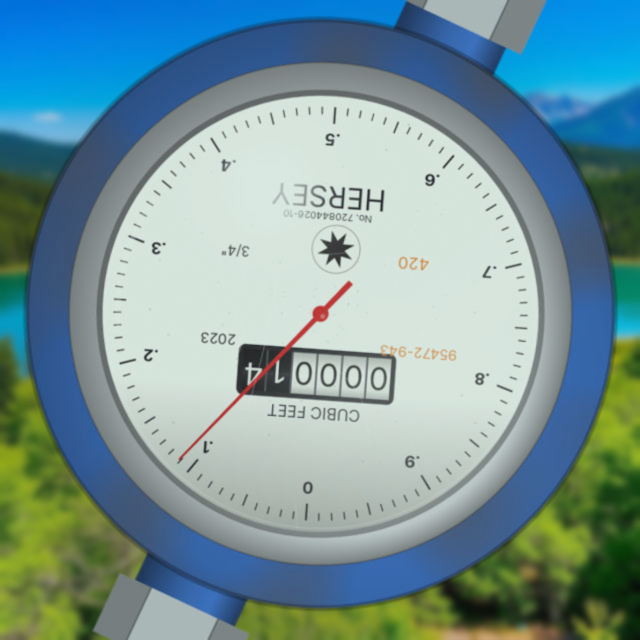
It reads **14.11** ft³
